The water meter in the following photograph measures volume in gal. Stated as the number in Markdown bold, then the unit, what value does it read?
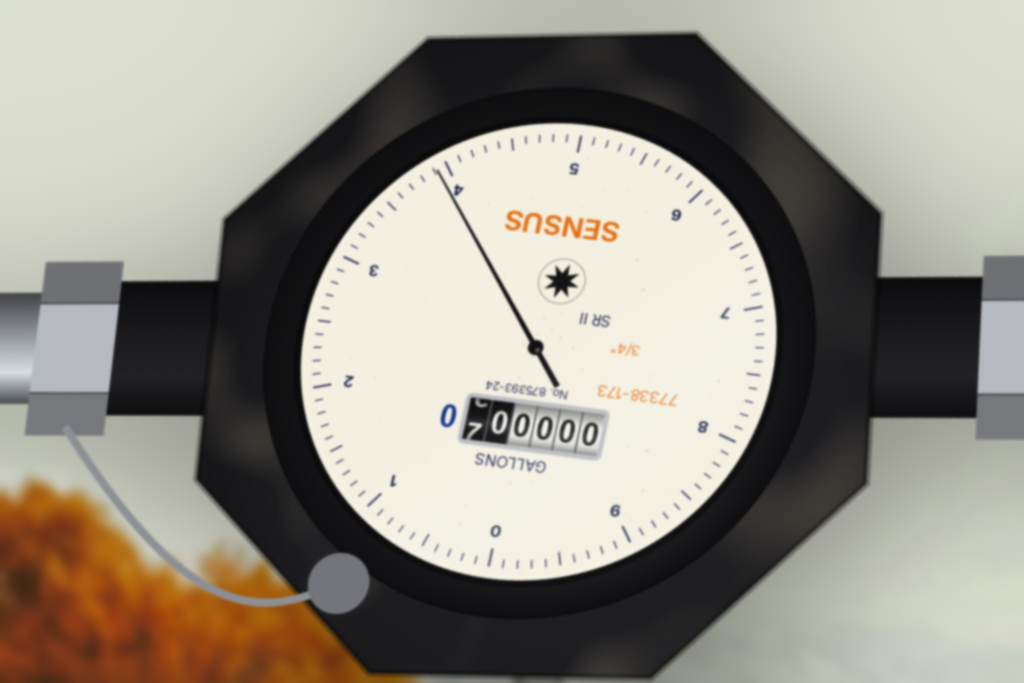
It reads **23.9** gal
